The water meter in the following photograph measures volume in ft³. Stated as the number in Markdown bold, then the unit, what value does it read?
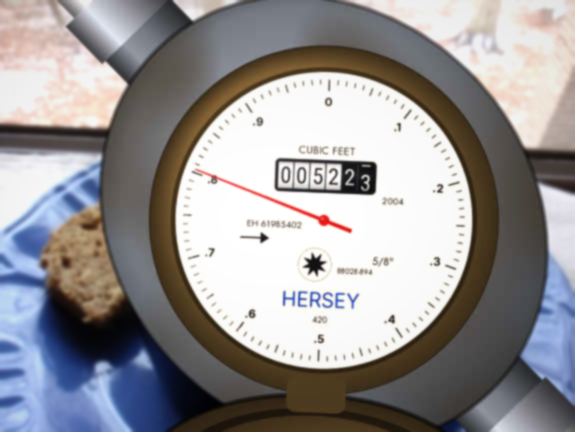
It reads **5222.80** ft³
